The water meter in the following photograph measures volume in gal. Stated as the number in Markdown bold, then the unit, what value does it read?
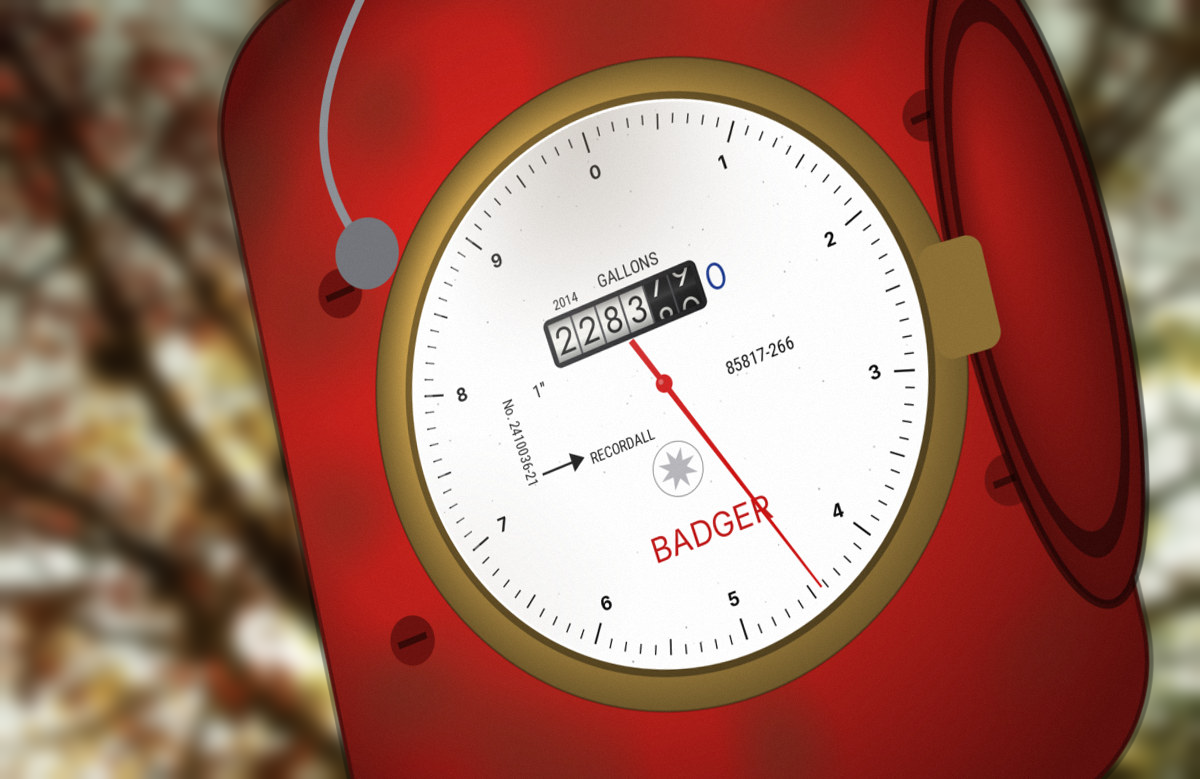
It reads **2283794.4** gal
